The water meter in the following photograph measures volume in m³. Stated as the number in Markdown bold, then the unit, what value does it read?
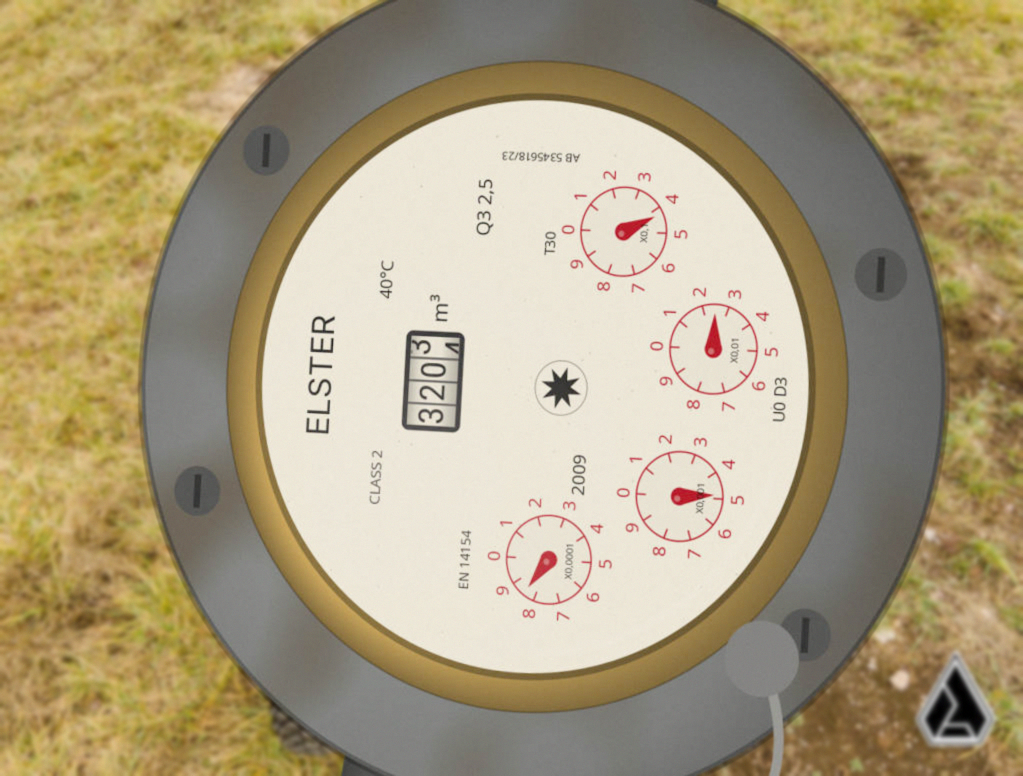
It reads **3203.4248** m³
